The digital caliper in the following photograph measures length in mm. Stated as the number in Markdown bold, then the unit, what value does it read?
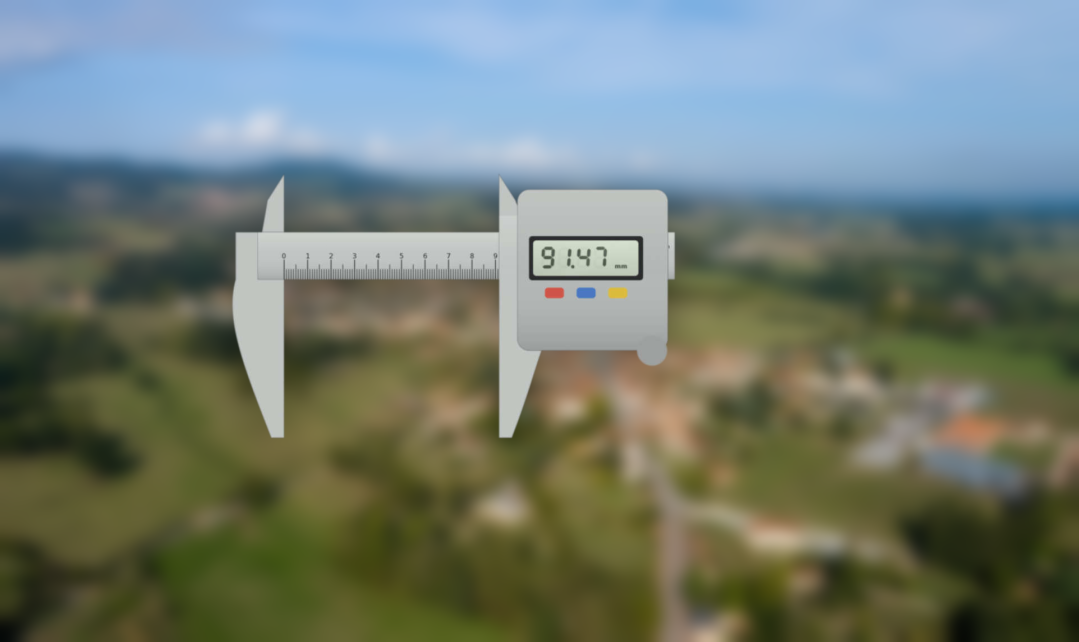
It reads **91.47** mm
